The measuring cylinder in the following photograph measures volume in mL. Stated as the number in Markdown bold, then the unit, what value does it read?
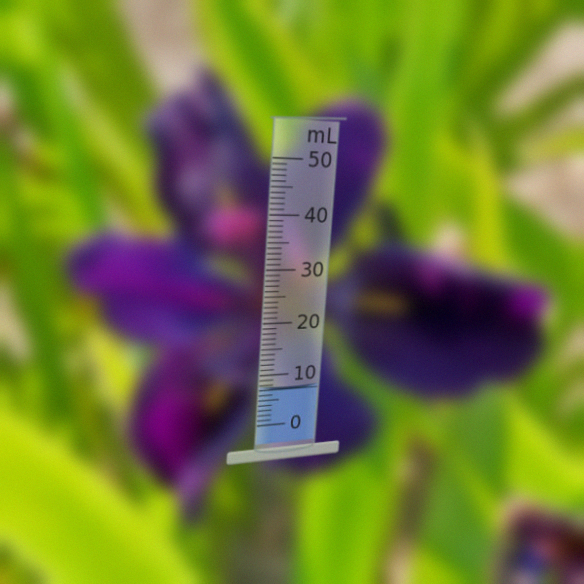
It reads **7** mL
